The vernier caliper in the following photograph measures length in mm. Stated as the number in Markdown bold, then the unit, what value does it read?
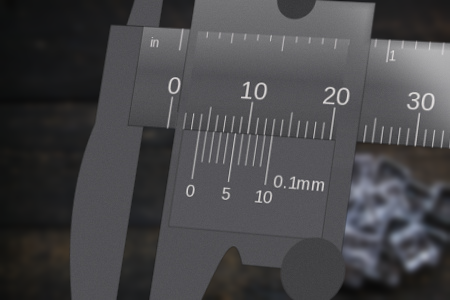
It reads **4.0** mm
